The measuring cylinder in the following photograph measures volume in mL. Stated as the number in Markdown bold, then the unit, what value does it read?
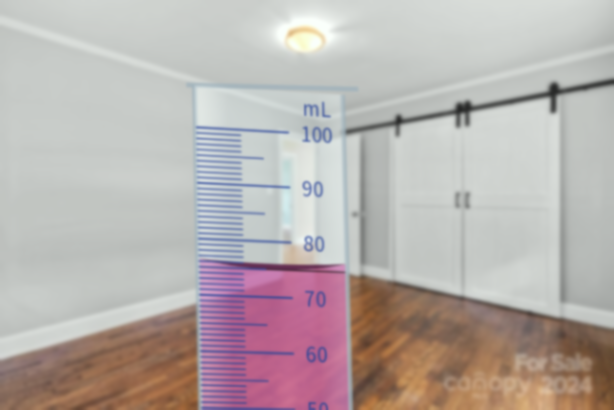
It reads **75** mL
